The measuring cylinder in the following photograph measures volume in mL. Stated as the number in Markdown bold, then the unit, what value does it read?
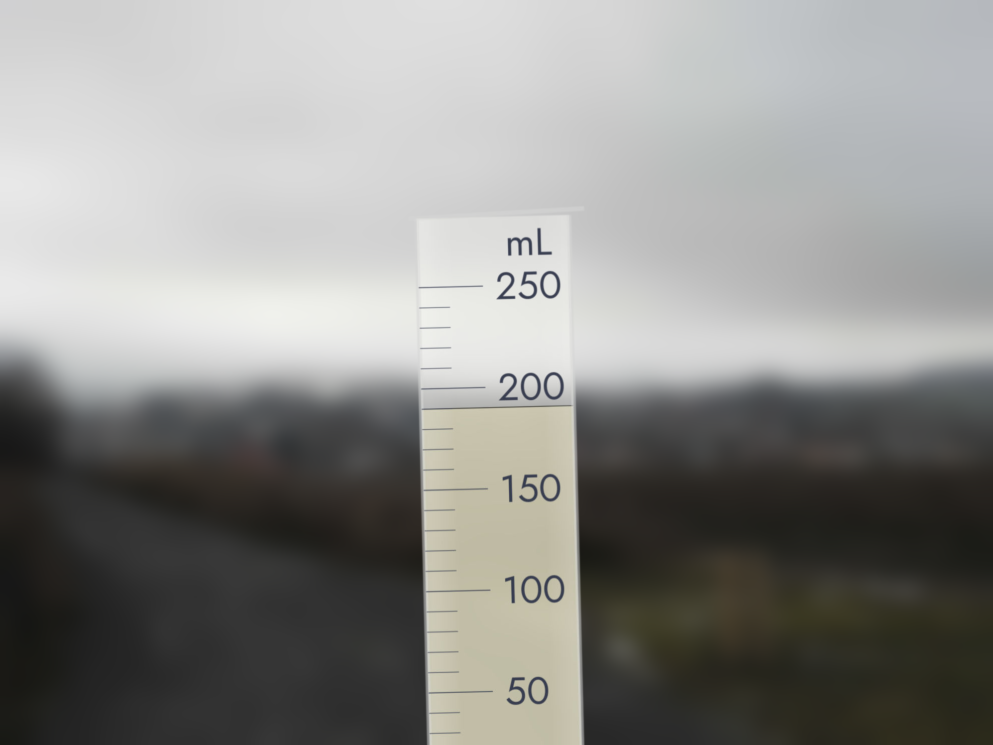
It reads **190** mL
